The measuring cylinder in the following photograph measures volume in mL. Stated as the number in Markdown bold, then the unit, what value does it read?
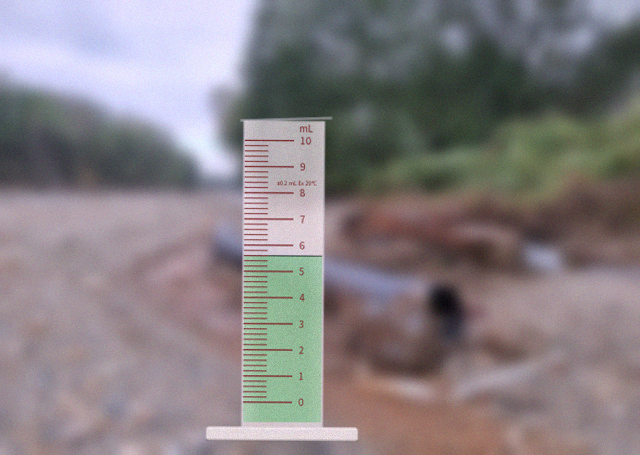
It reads **5.6** mL
